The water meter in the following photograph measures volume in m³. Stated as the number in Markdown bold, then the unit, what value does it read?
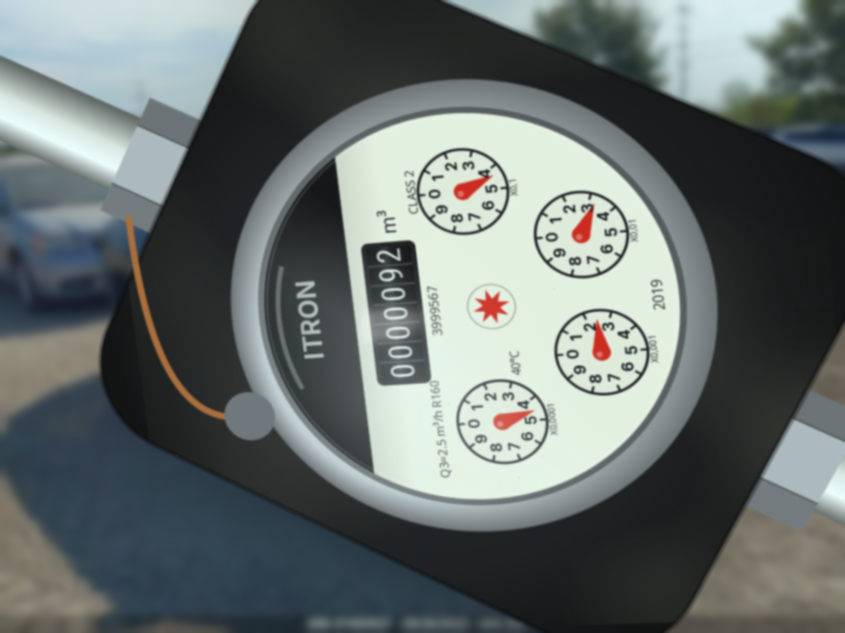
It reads **92.4324** m³
